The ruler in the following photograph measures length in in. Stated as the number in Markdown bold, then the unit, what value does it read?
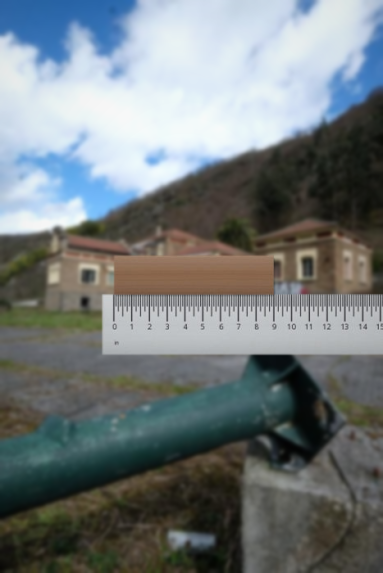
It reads **9** in
